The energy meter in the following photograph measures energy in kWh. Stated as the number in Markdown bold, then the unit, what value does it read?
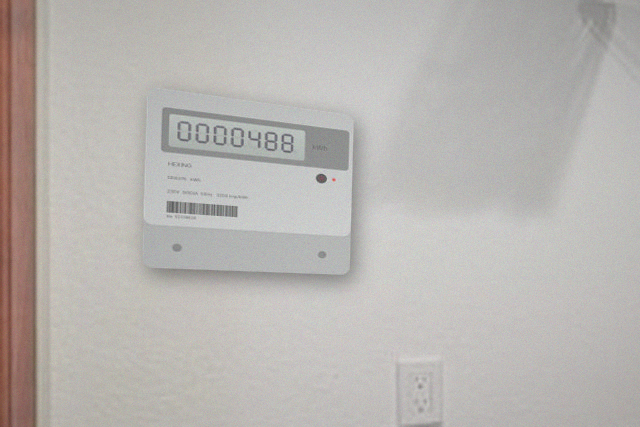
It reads **488** kWh
